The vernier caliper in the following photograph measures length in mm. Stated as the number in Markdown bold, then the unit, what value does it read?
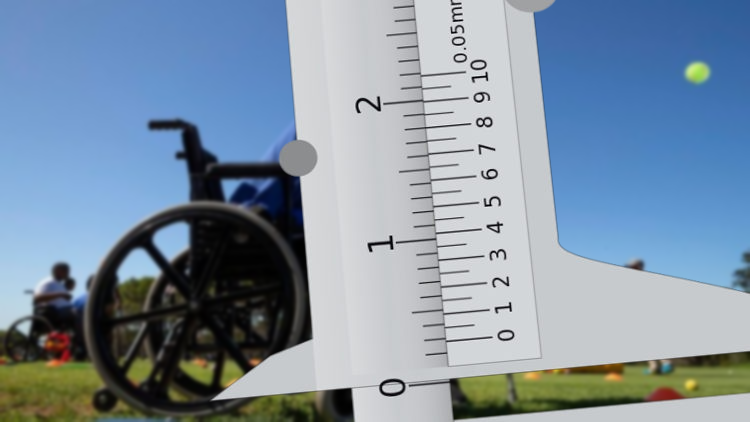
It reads **2.8** mm
